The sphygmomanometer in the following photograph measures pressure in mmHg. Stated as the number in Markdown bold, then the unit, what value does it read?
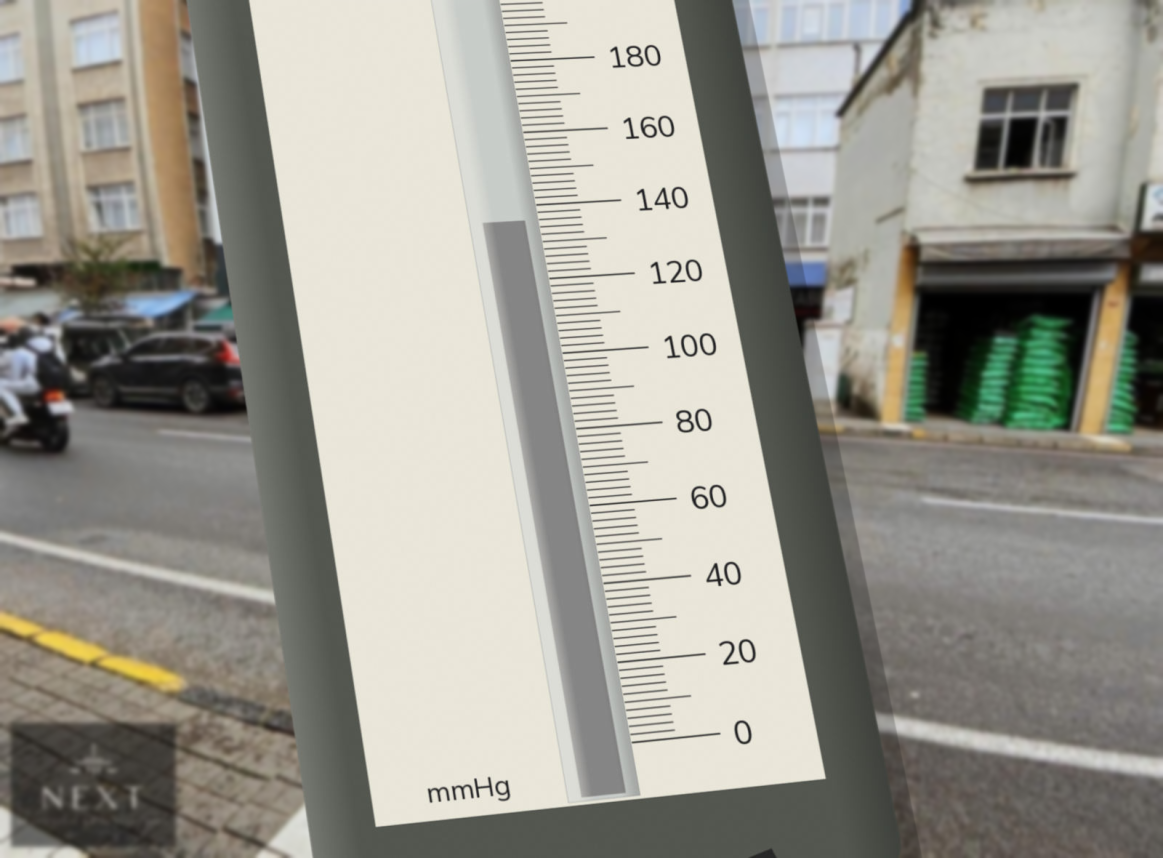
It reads **136** mmHg
